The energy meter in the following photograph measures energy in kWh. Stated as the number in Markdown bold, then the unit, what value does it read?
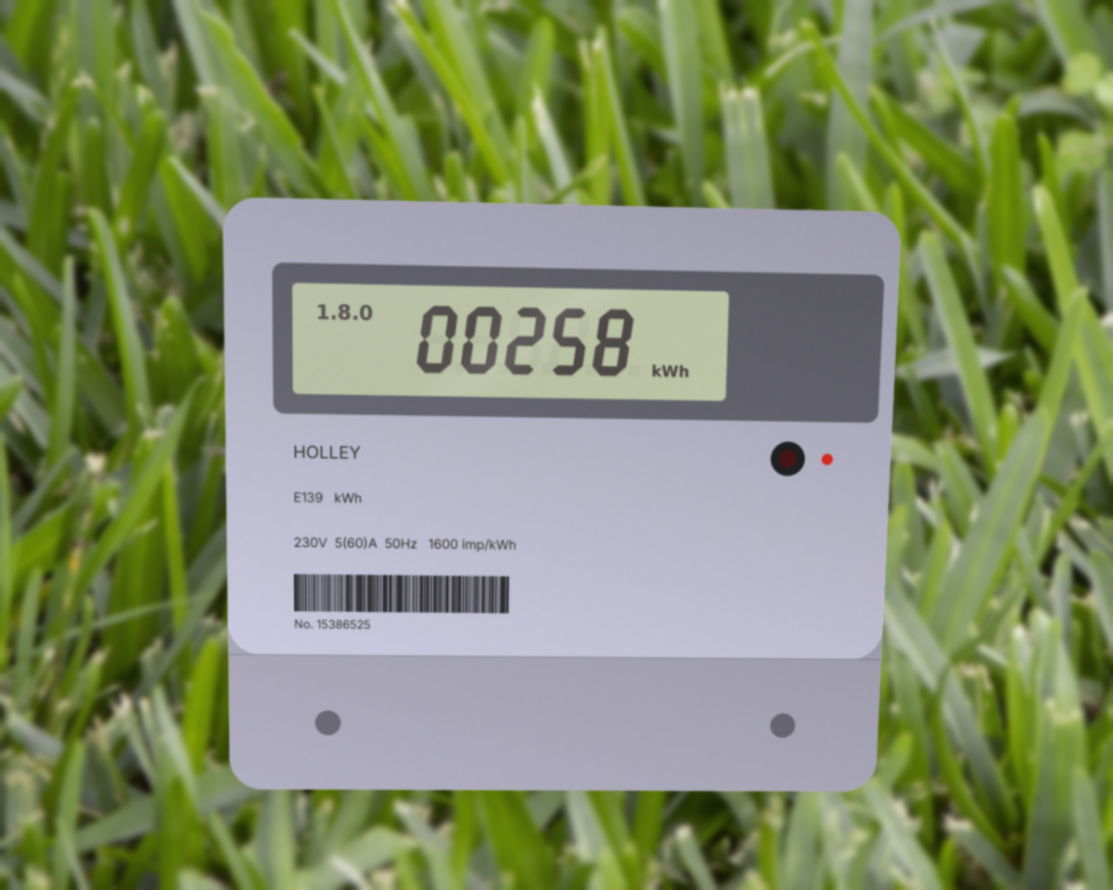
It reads **258** kWh
